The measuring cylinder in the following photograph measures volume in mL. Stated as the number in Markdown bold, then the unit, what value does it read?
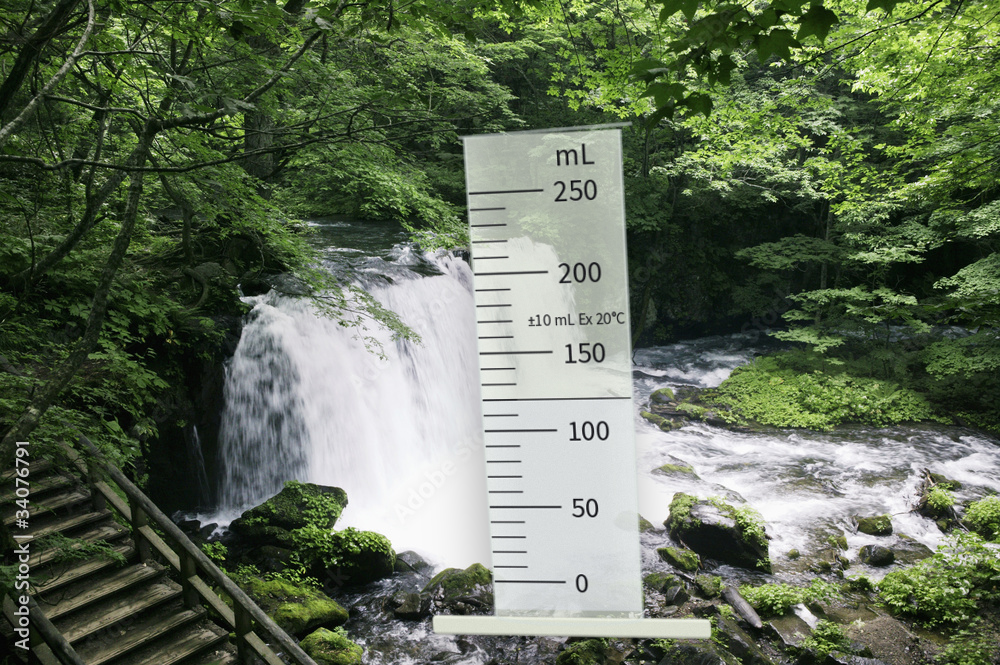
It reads **120** mL
